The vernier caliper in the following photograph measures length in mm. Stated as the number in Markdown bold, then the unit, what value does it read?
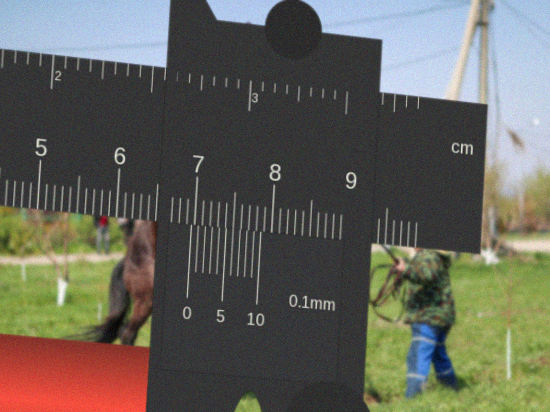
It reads **69.6** mm
